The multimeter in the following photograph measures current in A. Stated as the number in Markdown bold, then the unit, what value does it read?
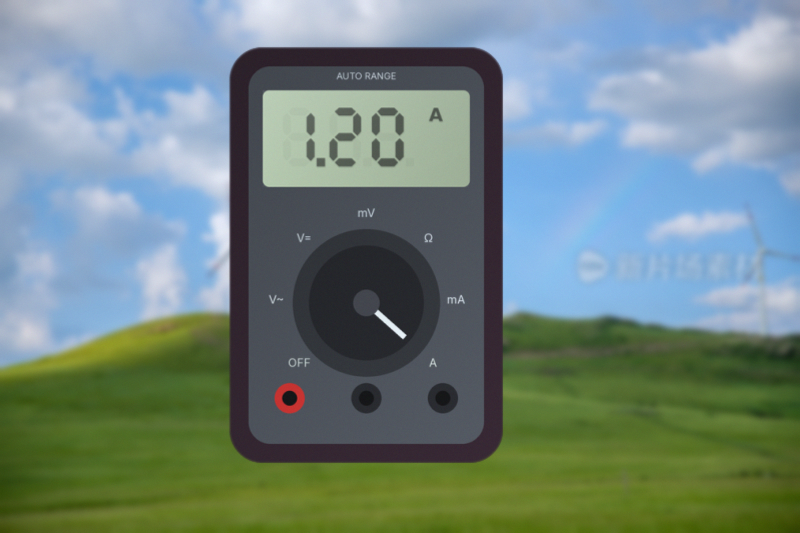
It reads **1.20** A
